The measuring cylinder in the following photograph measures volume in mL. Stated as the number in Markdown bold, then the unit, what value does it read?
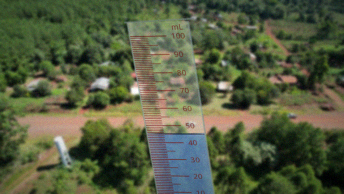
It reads **45** mL
